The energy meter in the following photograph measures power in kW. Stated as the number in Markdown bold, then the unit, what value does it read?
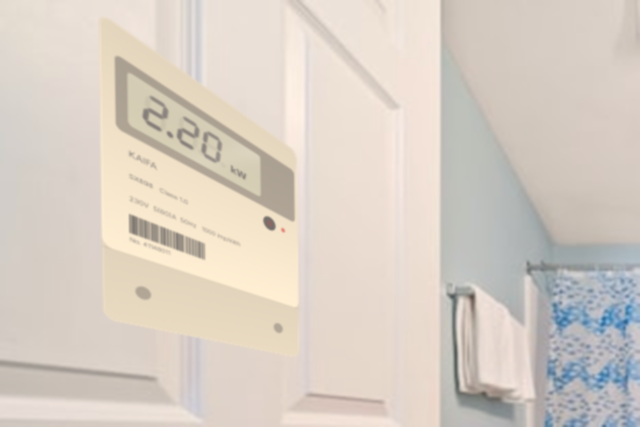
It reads **2.20** kW
